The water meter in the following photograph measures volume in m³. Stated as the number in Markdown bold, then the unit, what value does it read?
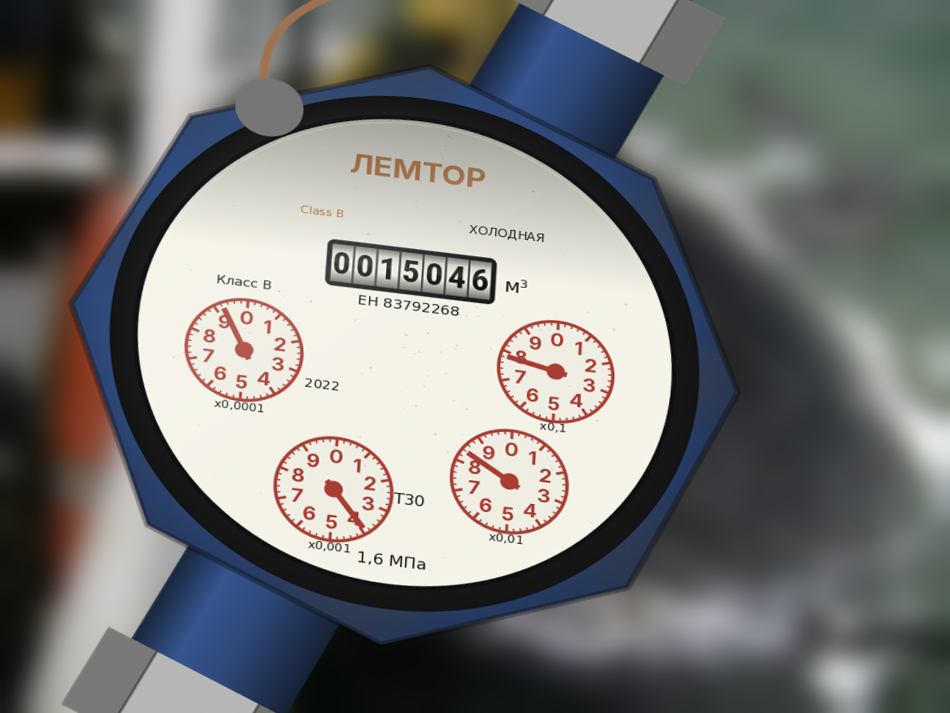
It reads **15046.7839** m³
